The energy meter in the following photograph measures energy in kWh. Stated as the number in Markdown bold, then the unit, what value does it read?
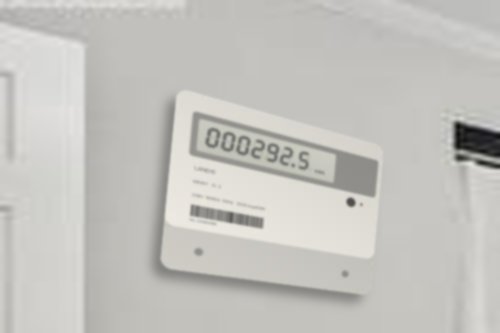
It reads **292.5** kWh
